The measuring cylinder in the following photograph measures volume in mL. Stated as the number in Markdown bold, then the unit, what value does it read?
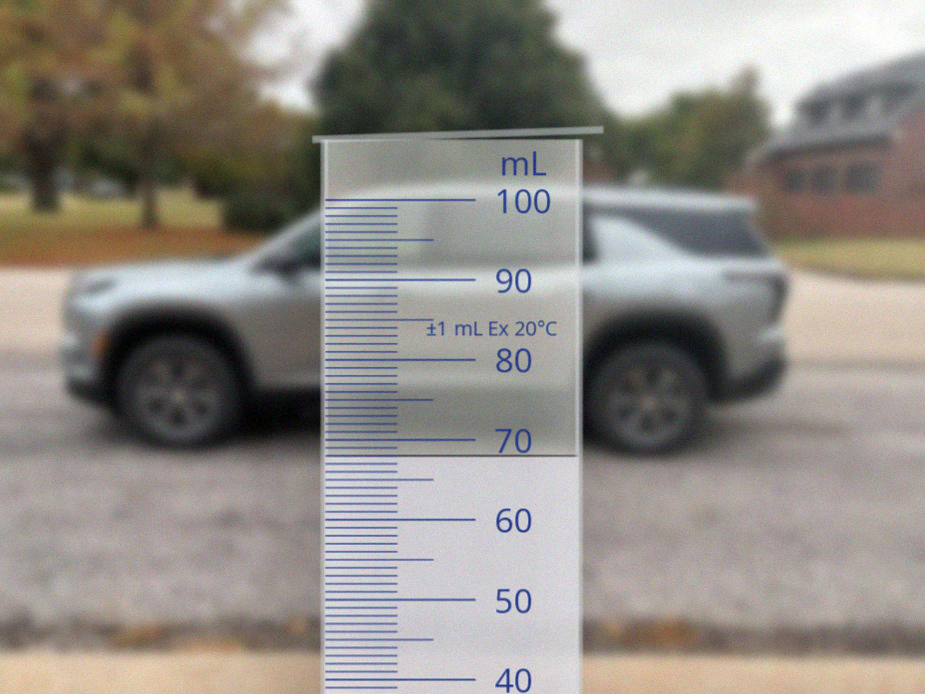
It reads **68** mL
